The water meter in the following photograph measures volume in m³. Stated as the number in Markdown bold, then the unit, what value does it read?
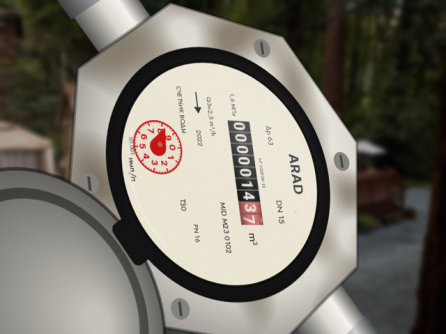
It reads **14.368** m³
